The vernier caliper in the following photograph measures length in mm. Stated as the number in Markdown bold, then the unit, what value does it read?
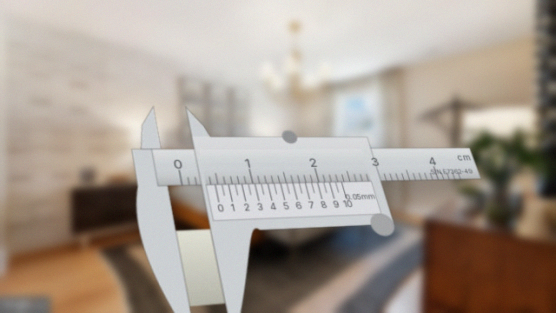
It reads **4.6** mm
